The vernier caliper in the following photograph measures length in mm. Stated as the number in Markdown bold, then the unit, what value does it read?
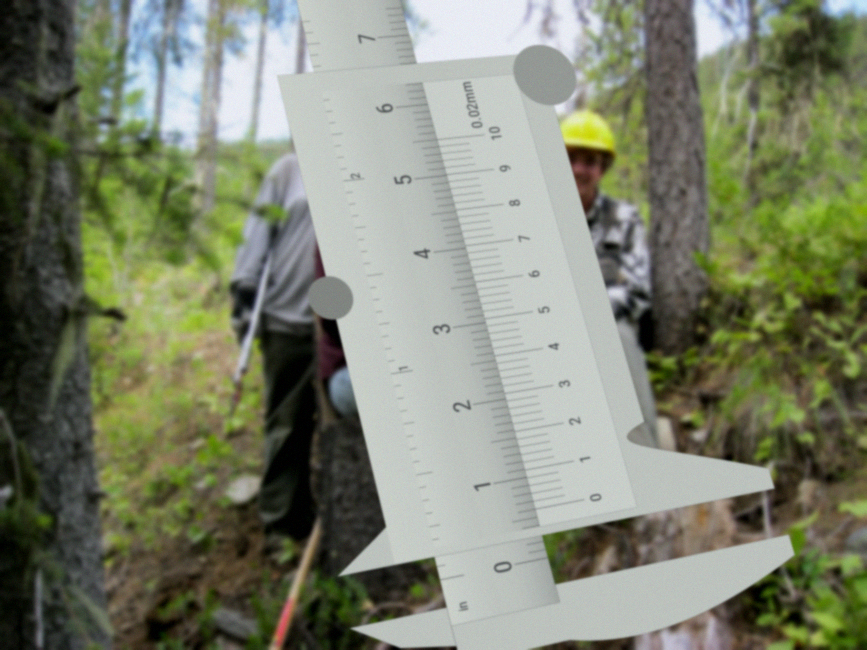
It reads **6.0** mm
